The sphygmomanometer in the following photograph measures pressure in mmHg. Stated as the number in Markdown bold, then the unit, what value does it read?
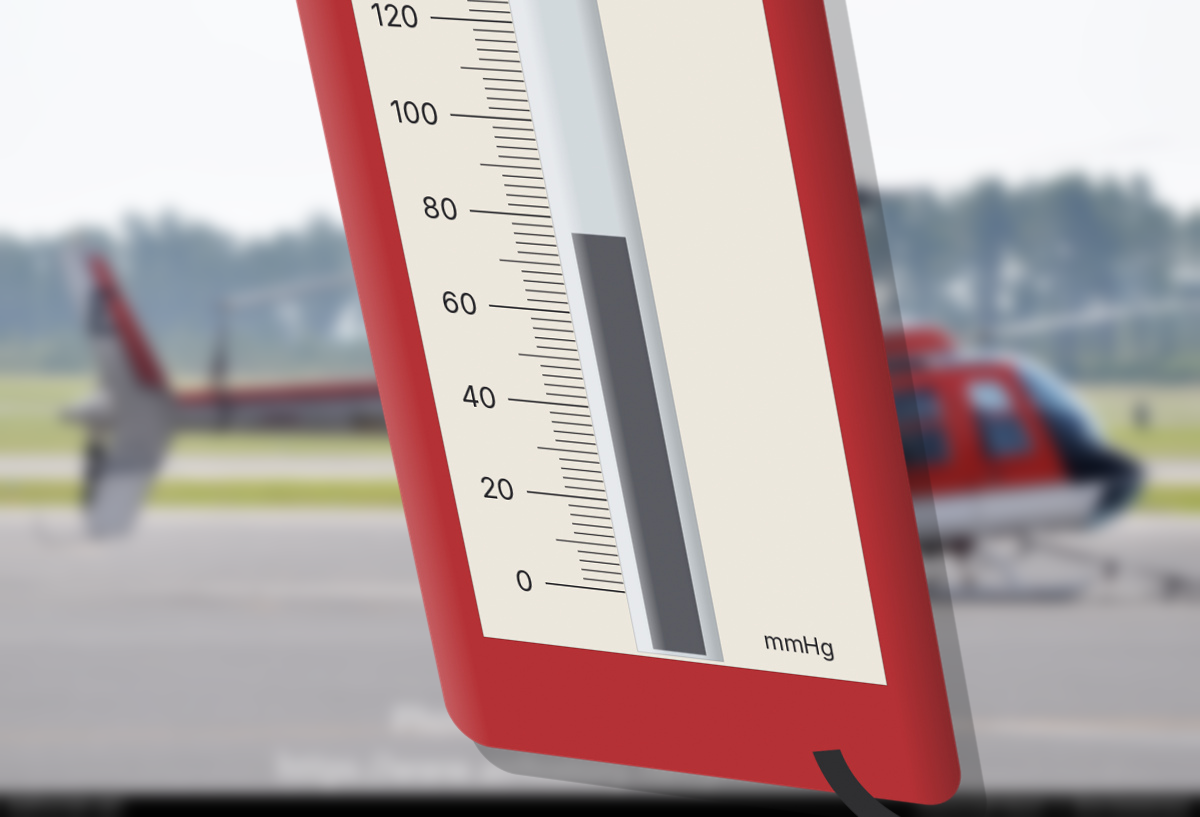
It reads **77** mmHg
